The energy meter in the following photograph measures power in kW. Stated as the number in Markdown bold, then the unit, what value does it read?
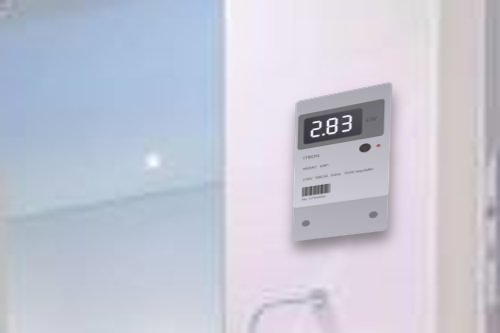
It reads **2.83** kW
